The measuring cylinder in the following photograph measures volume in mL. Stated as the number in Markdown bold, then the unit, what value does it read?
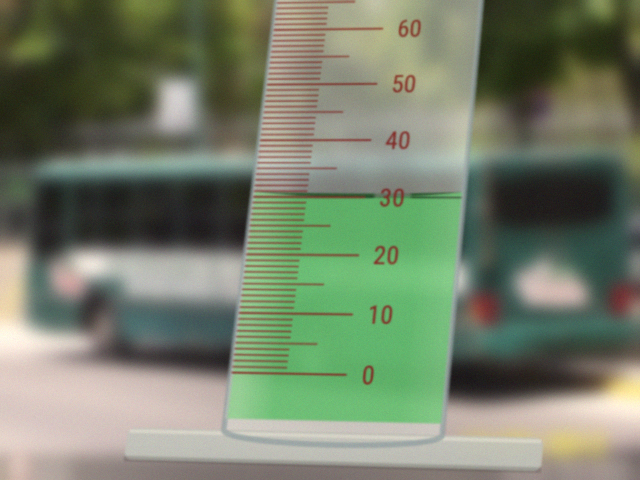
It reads **30** mL
